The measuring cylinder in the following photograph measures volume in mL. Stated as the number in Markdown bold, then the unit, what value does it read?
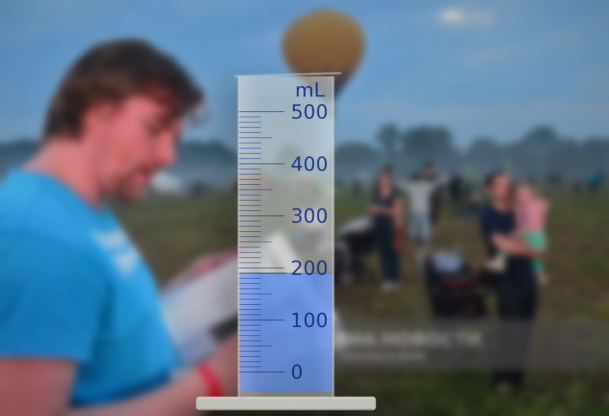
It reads **190** mL
